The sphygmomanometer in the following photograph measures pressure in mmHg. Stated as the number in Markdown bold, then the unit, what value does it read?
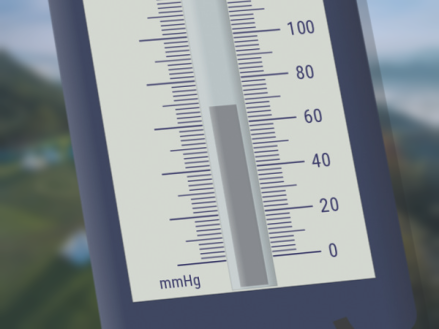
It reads **68** mmHg
